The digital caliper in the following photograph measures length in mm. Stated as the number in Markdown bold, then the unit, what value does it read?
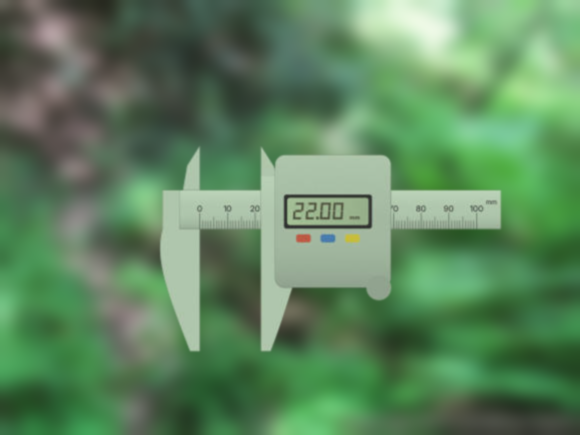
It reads **22.00** mm
